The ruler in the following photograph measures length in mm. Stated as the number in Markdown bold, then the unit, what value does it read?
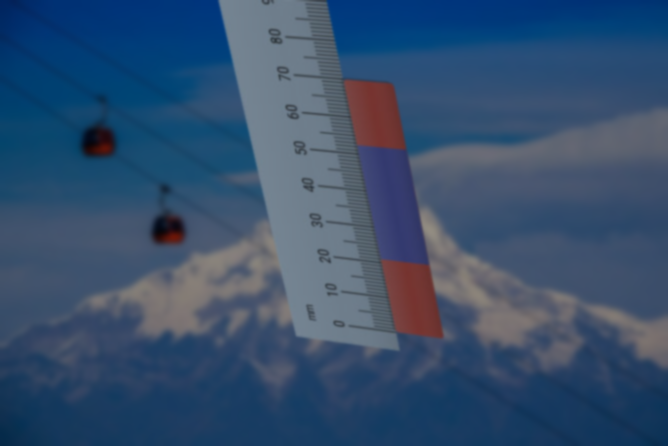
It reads **70** mm
